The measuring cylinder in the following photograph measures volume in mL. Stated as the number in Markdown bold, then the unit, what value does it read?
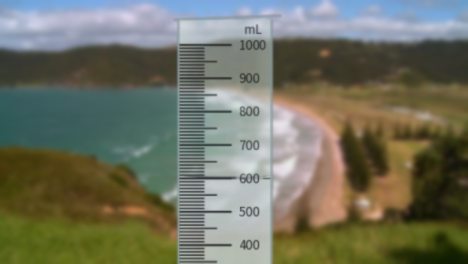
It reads **600** mL
